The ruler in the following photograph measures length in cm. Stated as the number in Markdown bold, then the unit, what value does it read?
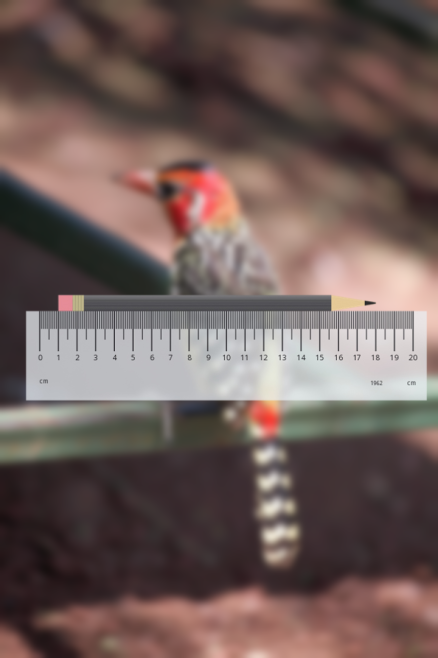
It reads **17** cm
